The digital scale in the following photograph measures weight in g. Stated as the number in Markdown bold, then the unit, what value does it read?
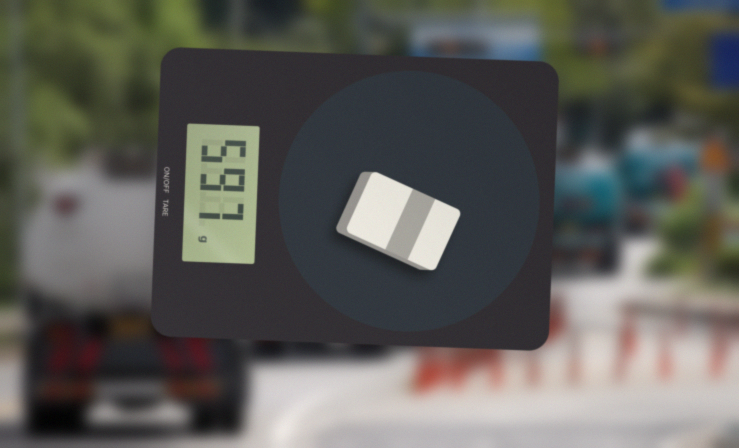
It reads **597** g
